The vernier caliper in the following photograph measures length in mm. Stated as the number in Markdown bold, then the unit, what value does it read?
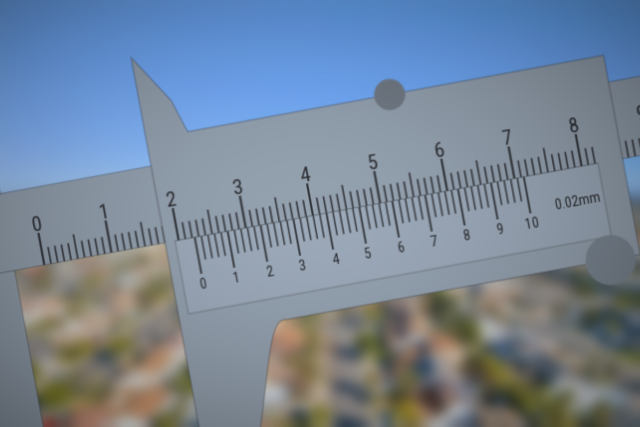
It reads **22.4** mm
